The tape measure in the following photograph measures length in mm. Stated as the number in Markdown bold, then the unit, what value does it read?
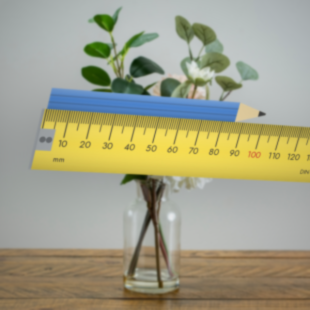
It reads **100** mm
